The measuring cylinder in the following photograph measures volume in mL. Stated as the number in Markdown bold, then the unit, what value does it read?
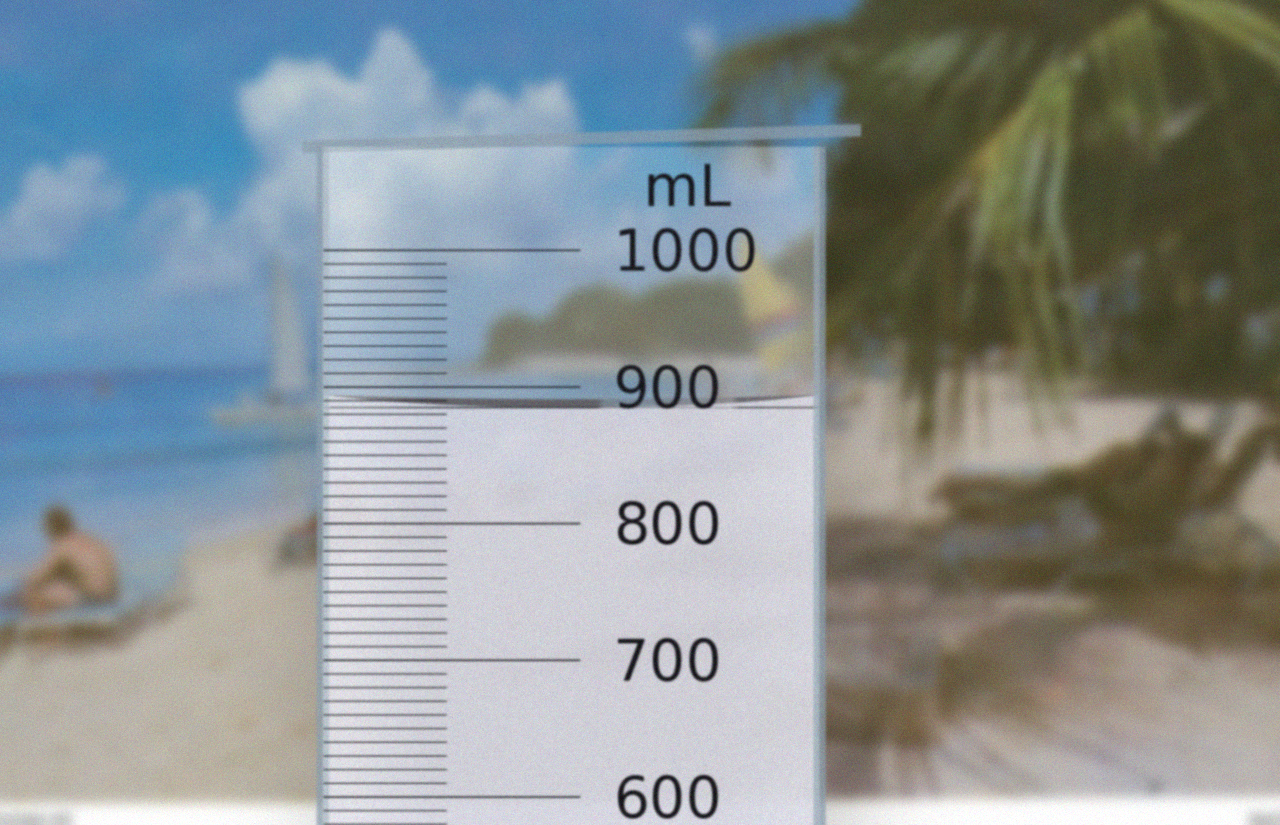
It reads **885** mL
